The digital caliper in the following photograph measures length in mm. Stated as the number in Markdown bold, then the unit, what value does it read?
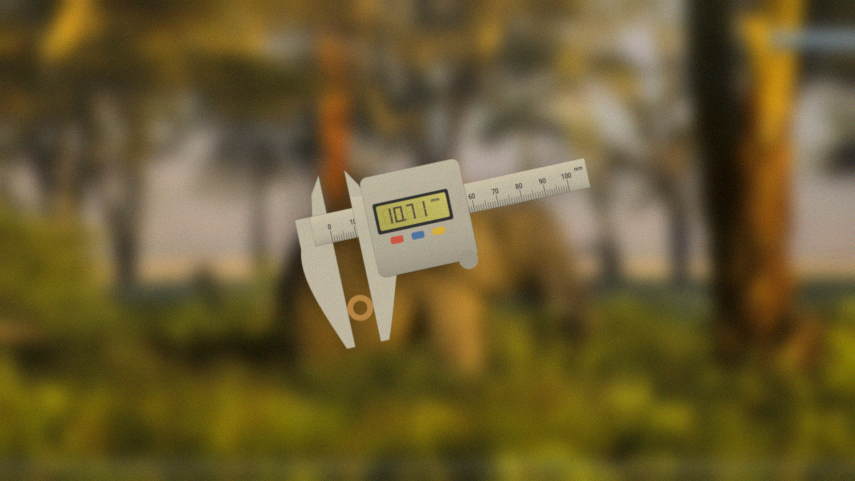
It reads **10.71** mm
